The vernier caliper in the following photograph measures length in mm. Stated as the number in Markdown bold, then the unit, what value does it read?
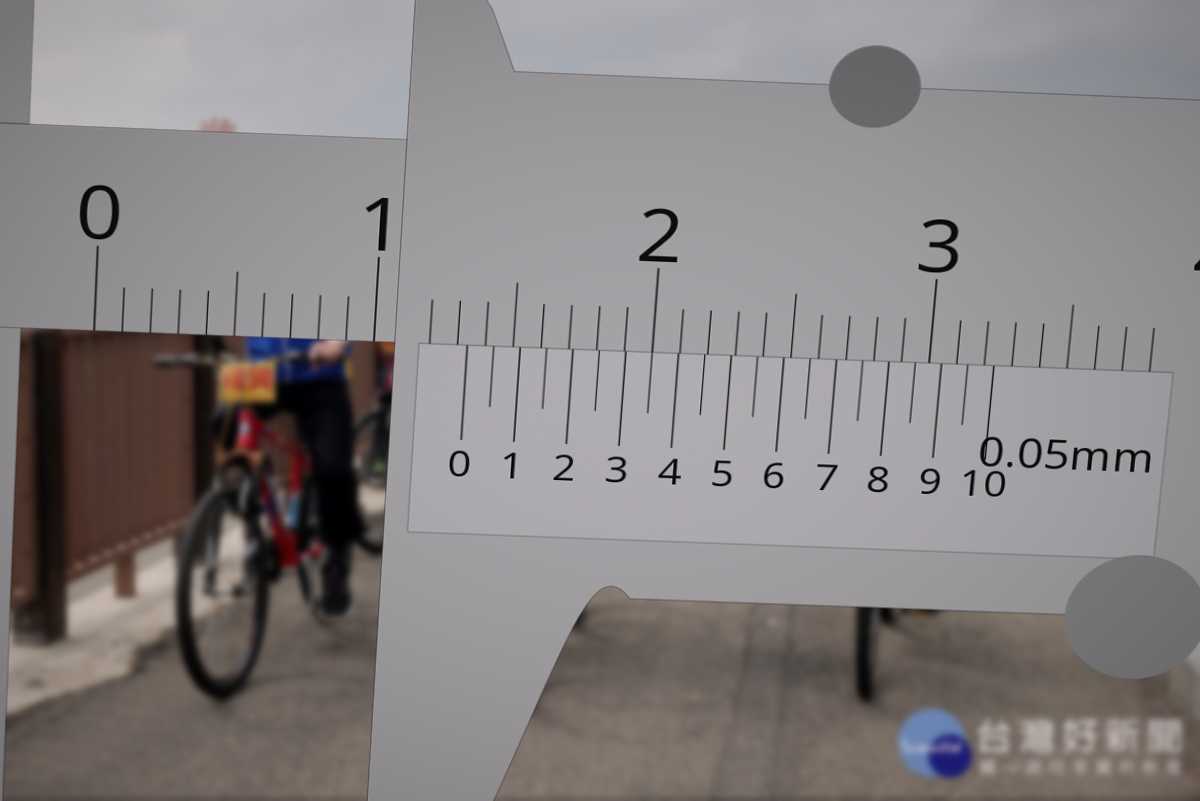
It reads **13.35** mm
